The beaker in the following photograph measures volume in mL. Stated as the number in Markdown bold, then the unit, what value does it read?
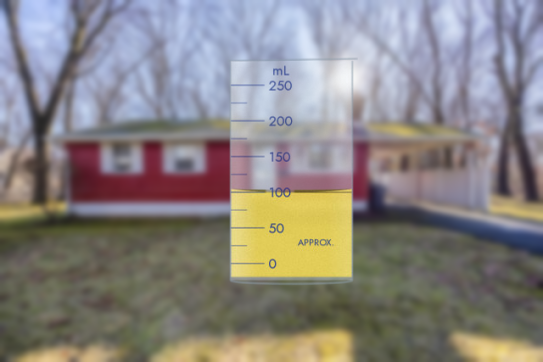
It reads **100** mL
